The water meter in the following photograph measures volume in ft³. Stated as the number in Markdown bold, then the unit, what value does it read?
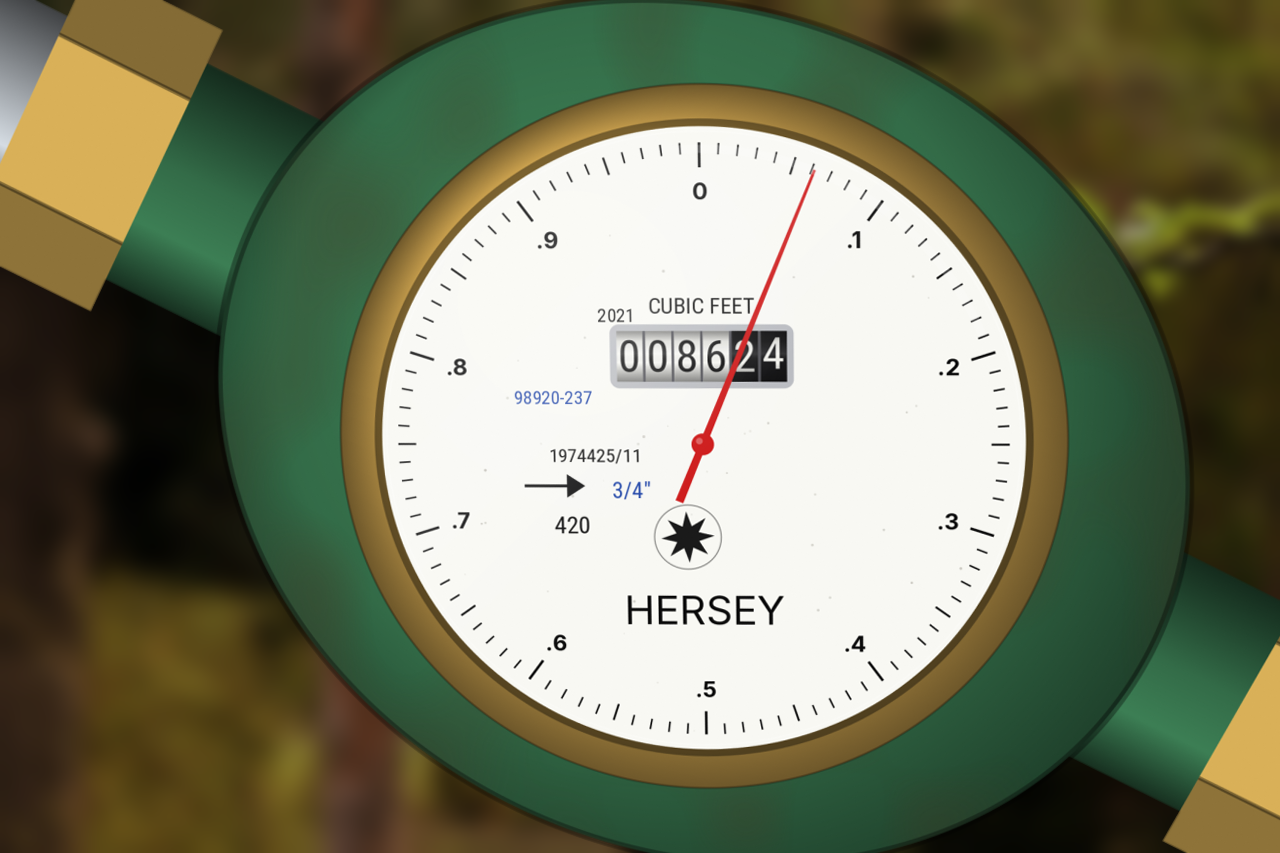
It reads **8624.06** ft³
